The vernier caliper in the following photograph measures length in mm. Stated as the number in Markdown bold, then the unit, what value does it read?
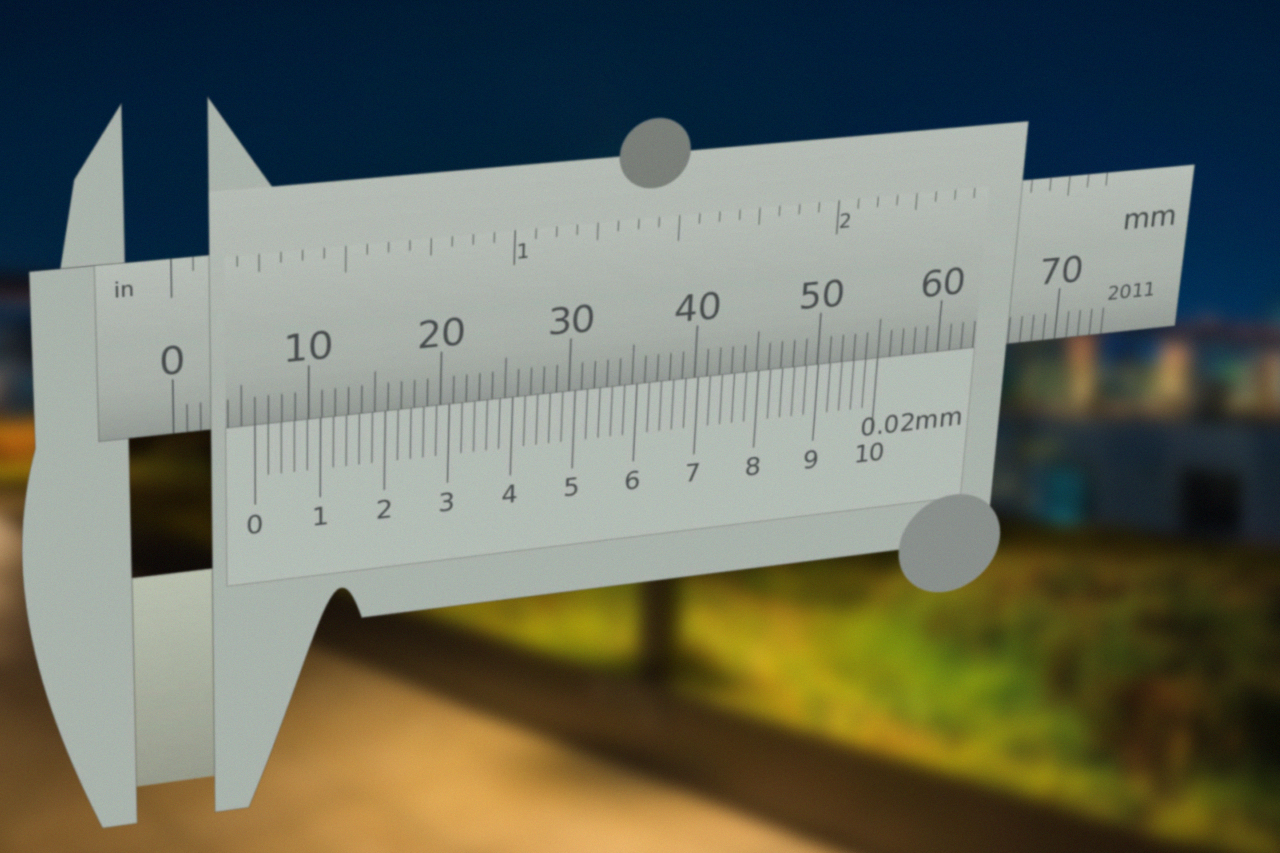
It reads **6.0** mm
